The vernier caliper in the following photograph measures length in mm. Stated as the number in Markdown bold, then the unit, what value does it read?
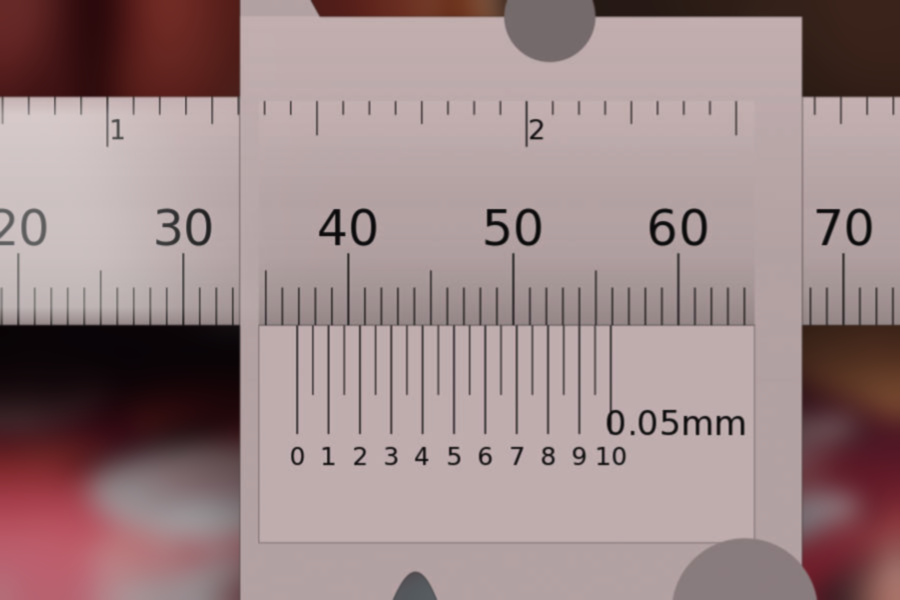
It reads **36.9** mm
